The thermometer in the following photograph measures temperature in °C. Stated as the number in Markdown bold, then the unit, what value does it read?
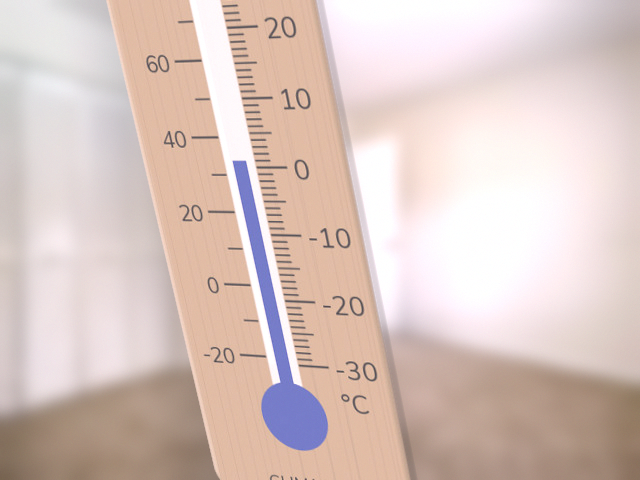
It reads **1** °C
